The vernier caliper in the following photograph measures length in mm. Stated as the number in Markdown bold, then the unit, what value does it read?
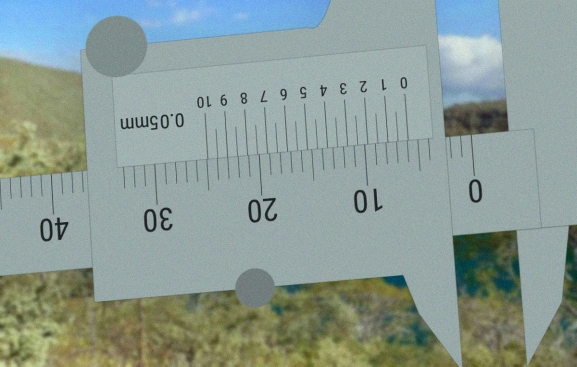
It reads **5.9** mm
